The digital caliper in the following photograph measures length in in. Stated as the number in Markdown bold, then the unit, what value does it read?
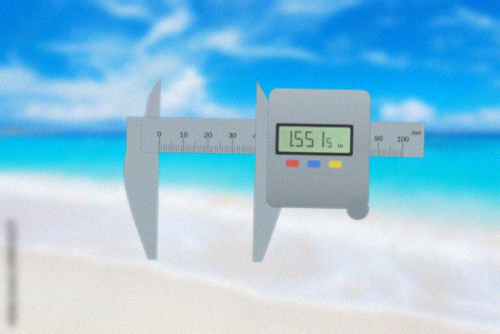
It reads **1.5515** in
